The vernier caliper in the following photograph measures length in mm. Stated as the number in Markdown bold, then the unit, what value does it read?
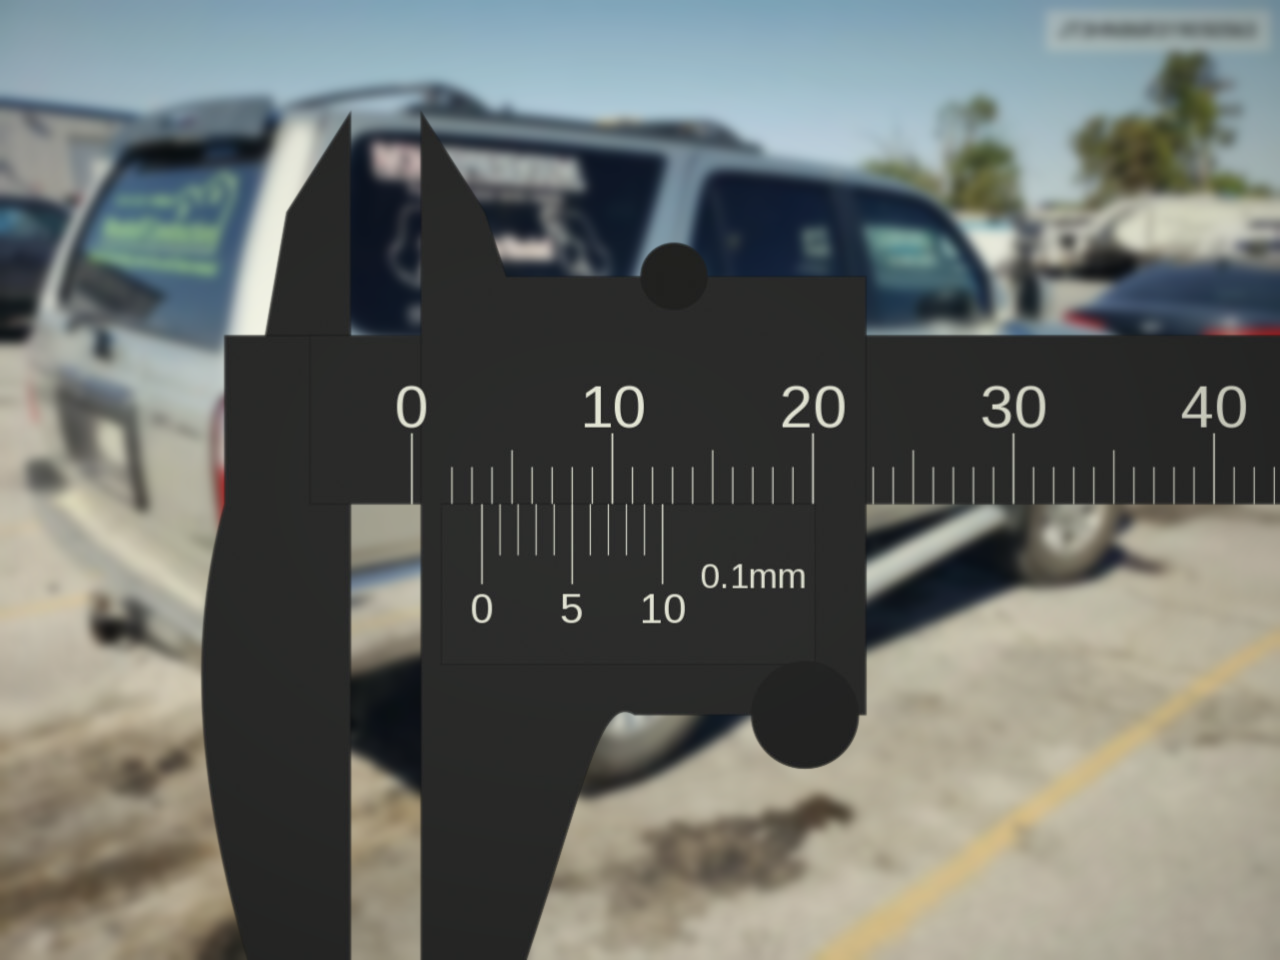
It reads **3.5** mm
